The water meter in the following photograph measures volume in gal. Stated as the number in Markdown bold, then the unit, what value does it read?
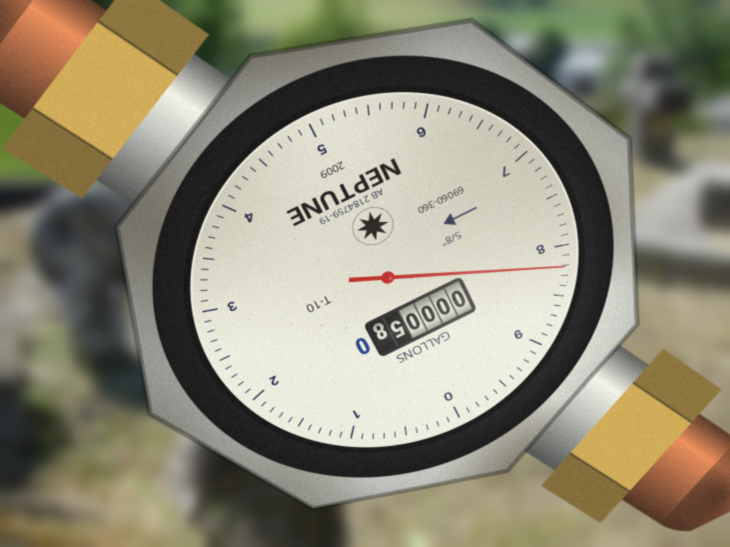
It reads **578.2** gal
